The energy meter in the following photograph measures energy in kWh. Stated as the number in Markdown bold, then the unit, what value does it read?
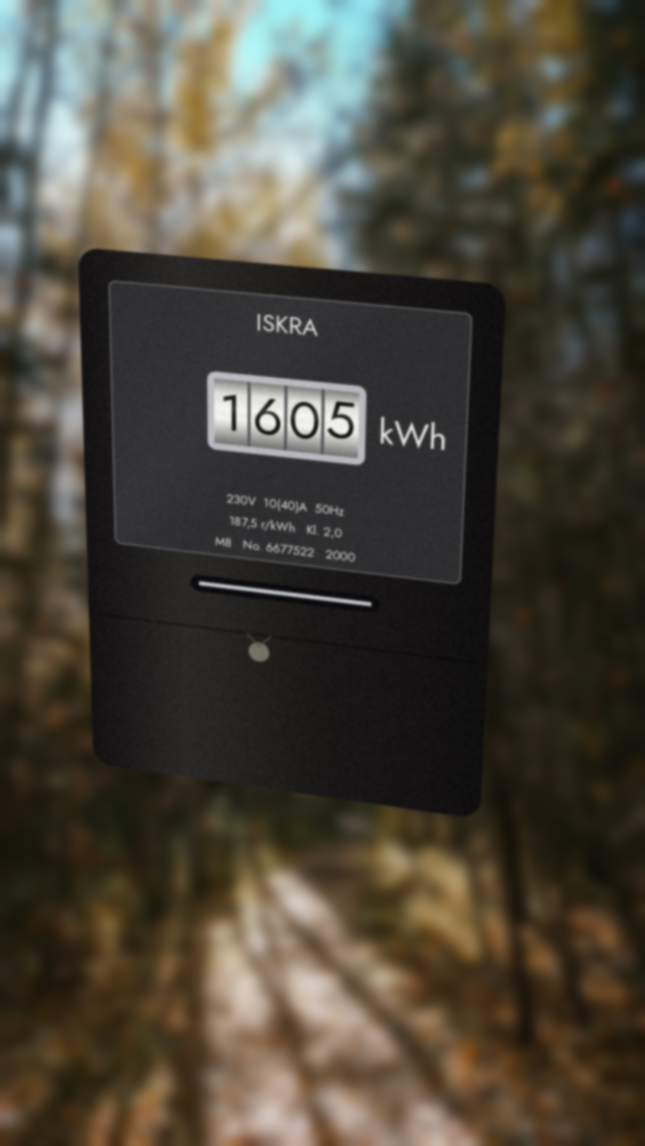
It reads **1605** kWh
